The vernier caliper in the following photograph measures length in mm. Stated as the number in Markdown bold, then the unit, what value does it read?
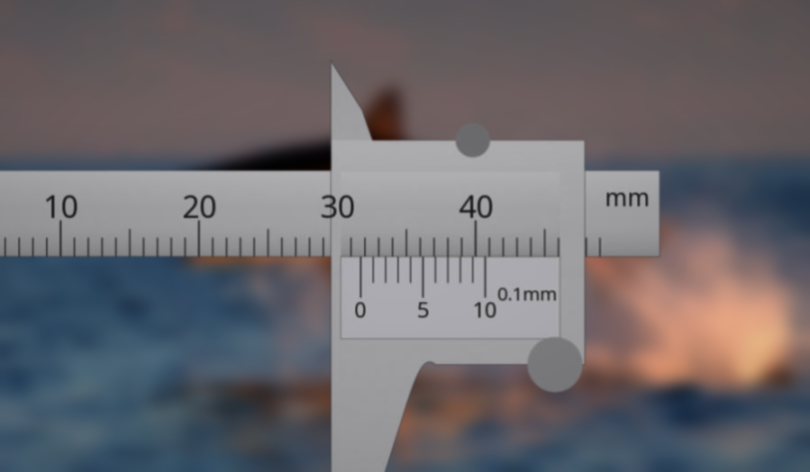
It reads **31.7** mm
